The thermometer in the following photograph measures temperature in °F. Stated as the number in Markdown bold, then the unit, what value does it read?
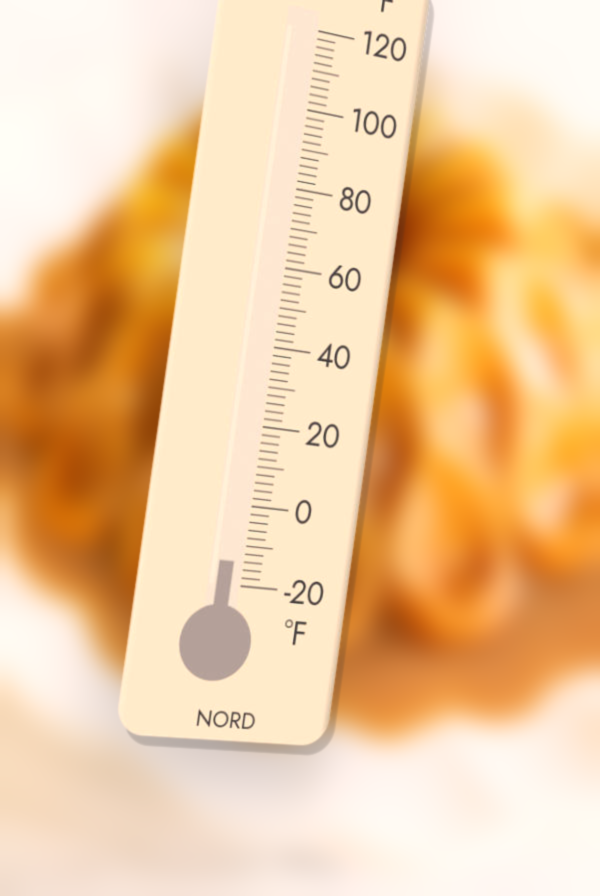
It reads **-14** °F
